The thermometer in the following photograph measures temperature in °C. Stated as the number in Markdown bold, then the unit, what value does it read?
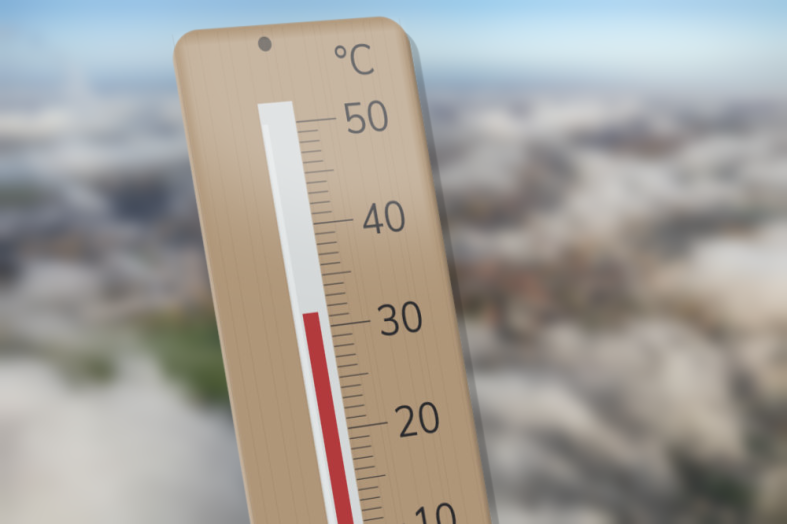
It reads **31.5** °C
